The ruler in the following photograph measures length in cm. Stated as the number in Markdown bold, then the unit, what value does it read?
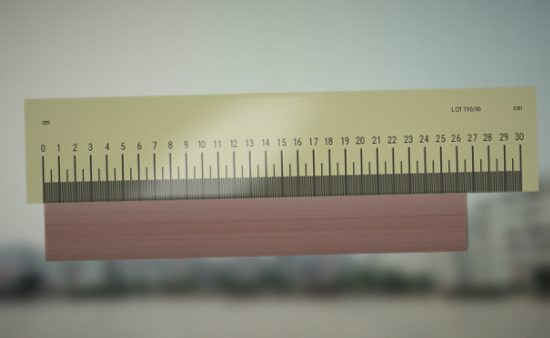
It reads **26.5** cm
